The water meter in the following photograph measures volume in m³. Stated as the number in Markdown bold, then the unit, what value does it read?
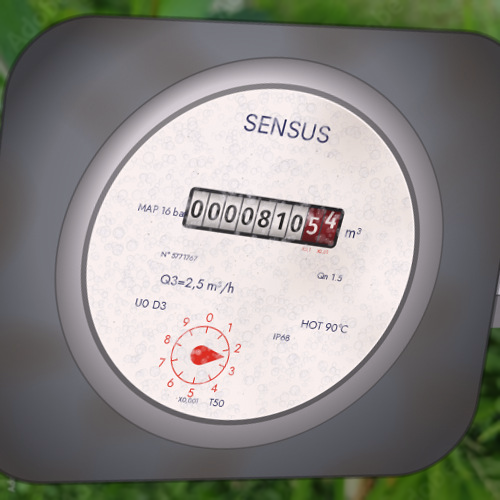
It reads **810.542** m³
